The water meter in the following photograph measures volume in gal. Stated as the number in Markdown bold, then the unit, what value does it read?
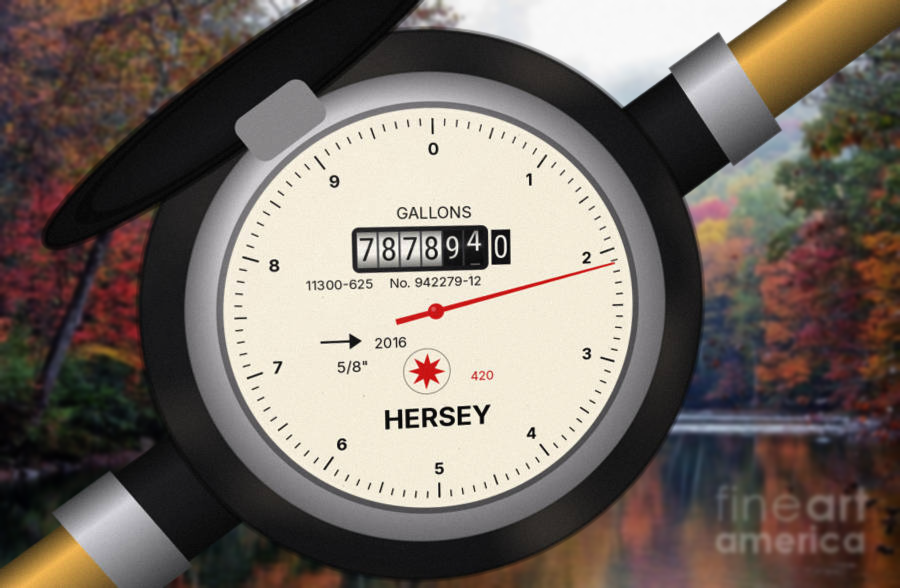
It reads **7878942.1** gal
